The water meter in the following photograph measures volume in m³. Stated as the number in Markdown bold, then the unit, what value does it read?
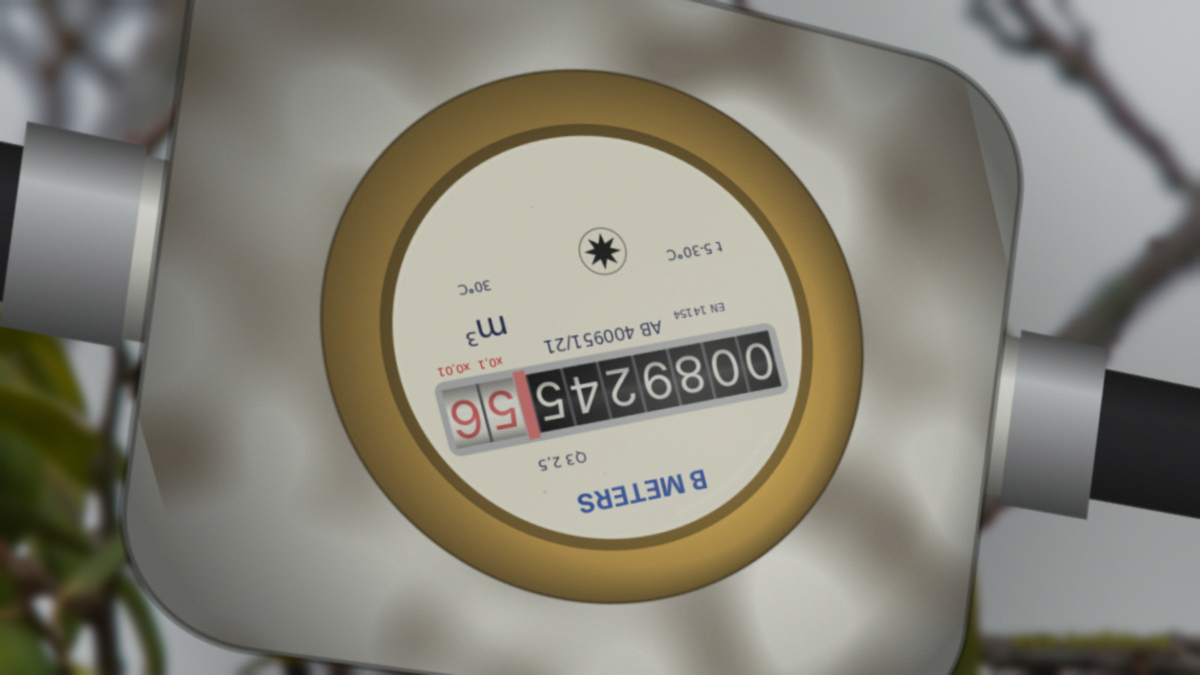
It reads **89245.56** m³
